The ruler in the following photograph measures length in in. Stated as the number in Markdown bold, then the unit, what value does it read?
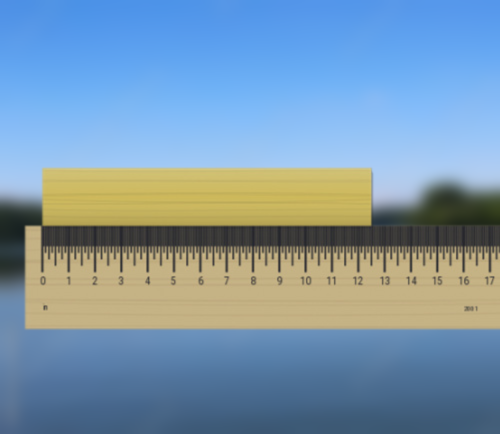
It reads **12.5** in
